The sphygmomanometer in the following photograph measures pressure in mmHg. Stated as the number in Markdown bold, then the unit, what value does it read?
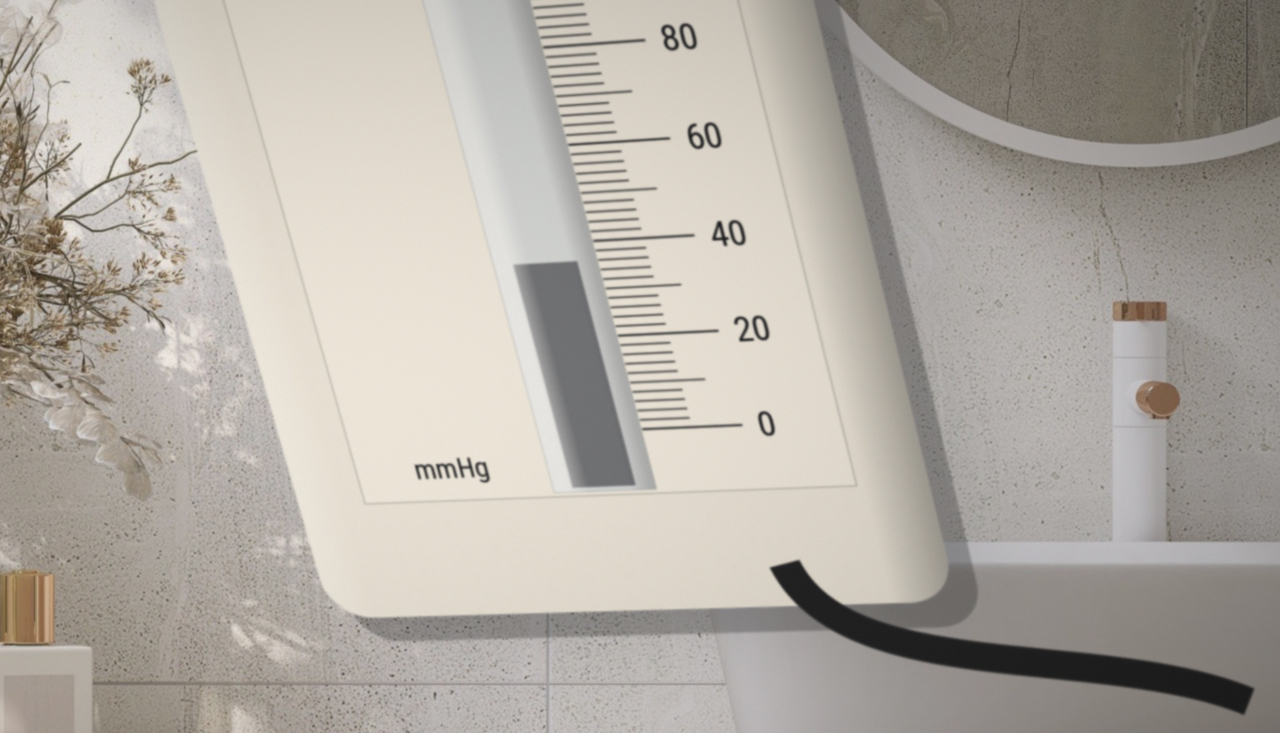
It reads **36** mmHg
